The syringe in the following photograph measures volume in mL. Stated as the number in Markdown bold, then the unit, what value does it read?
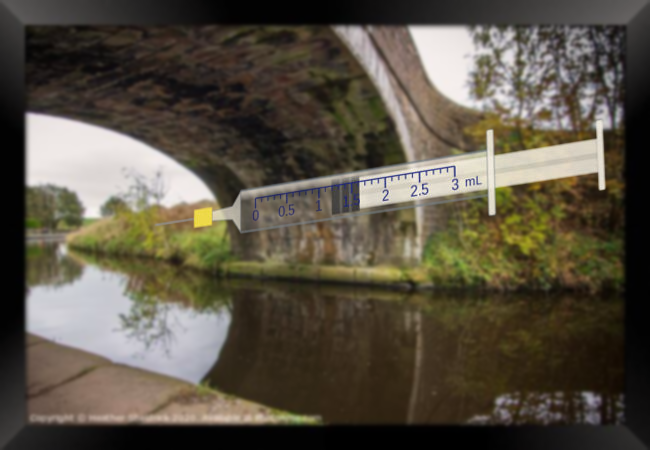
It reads **1.2** mL
